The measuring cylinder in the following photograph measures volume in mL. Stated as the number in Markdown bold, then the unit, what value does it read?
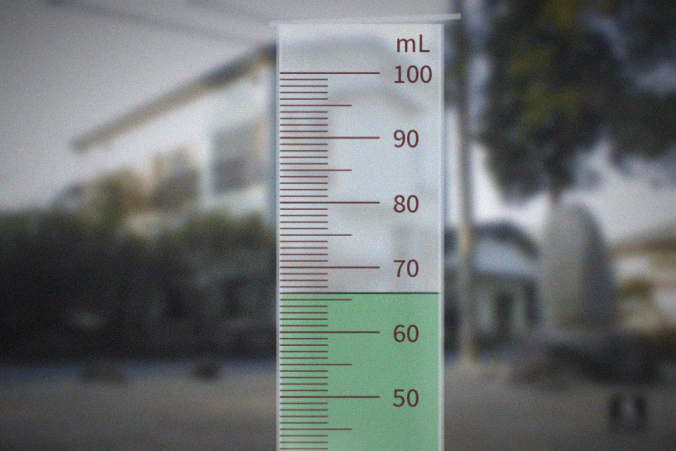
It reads **66** mL
